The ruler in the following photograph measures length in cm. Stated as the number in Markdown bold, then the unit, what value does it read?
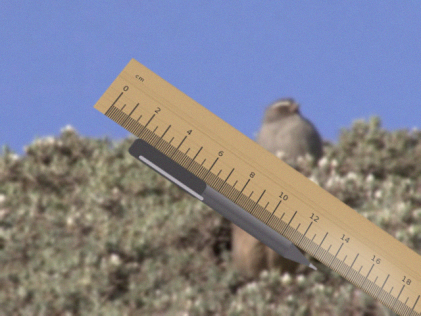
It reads **11.5** cm
